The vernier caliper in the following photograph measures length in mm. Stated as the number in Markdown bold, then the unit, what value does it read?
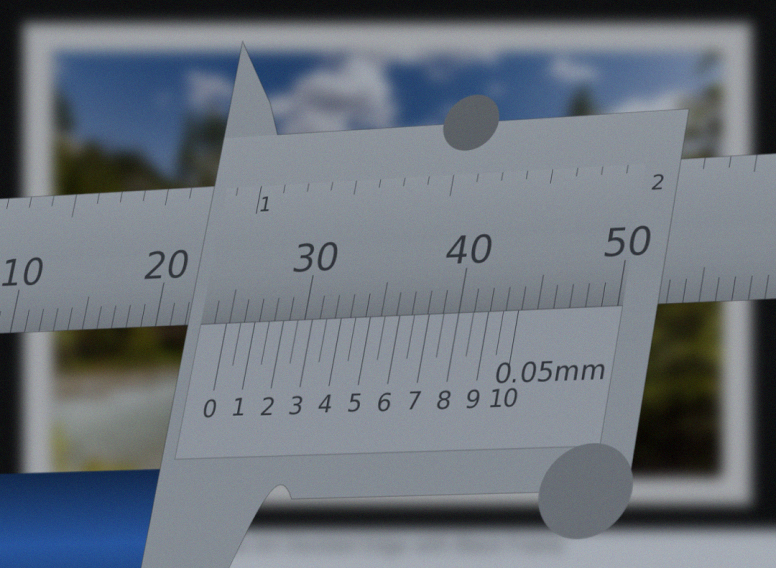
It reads **24.8** mm
